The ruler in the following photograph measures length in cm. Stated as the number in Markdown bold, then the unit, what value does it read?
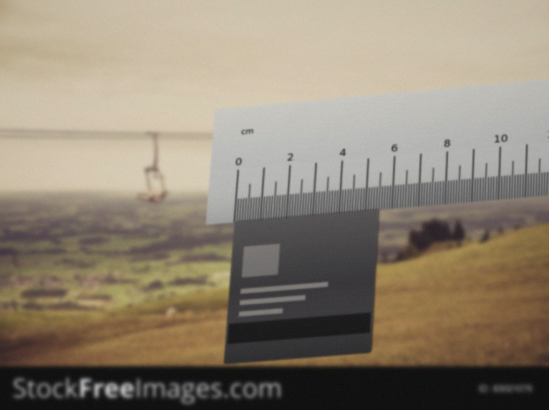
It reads **5.5** cm
